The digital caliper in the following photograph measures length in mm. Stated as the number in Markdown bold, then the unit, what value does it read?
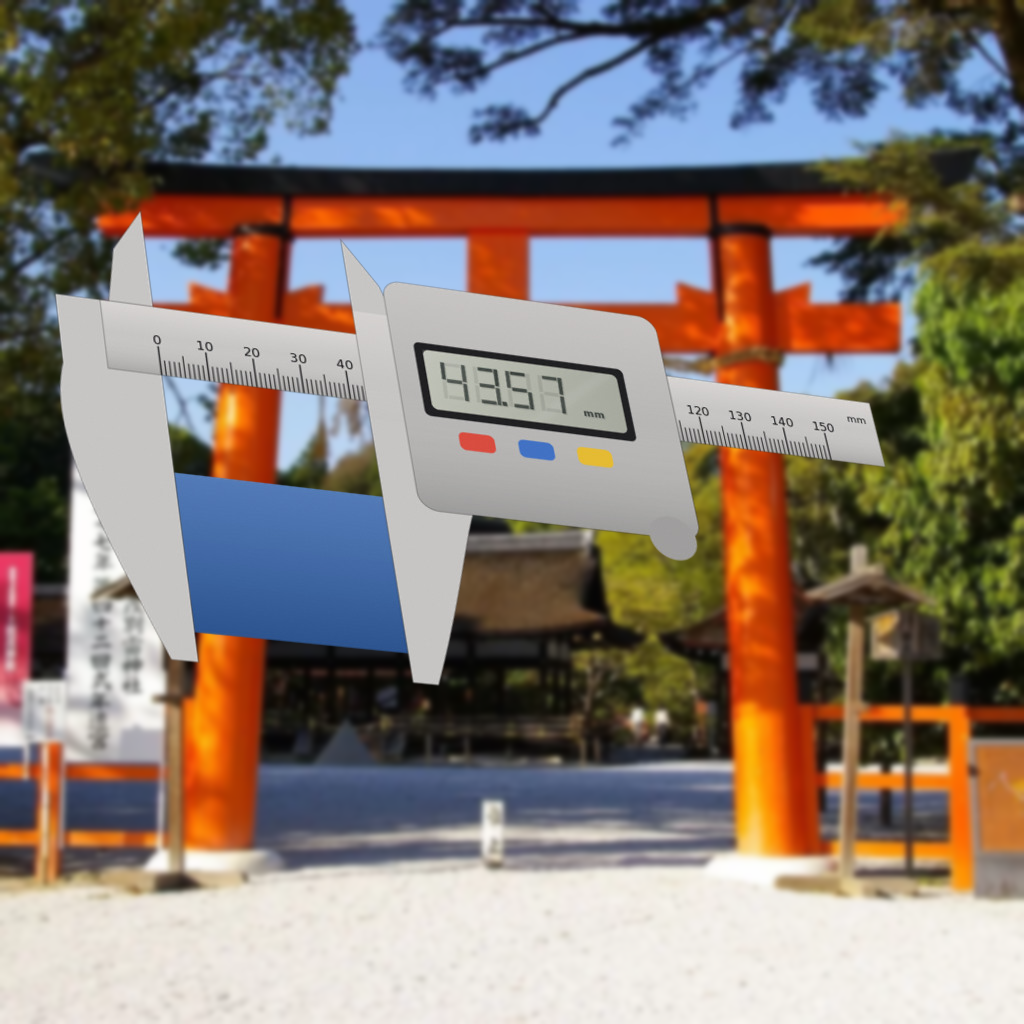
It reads **43.57** mm
